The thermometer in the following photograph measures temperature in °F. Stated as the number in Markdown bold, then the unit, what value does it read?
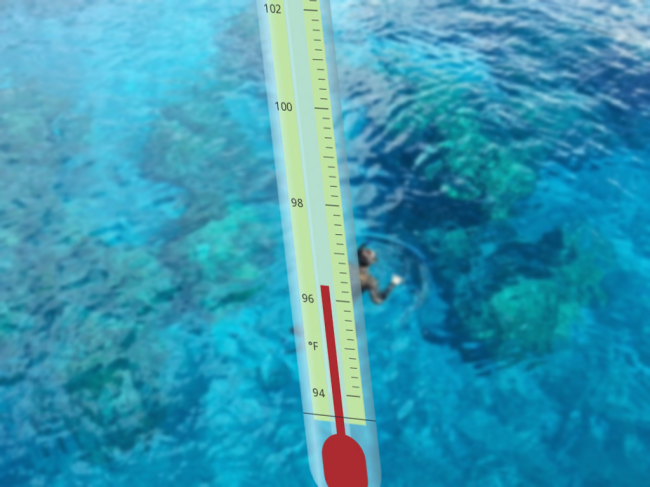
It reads **96.3** °F
